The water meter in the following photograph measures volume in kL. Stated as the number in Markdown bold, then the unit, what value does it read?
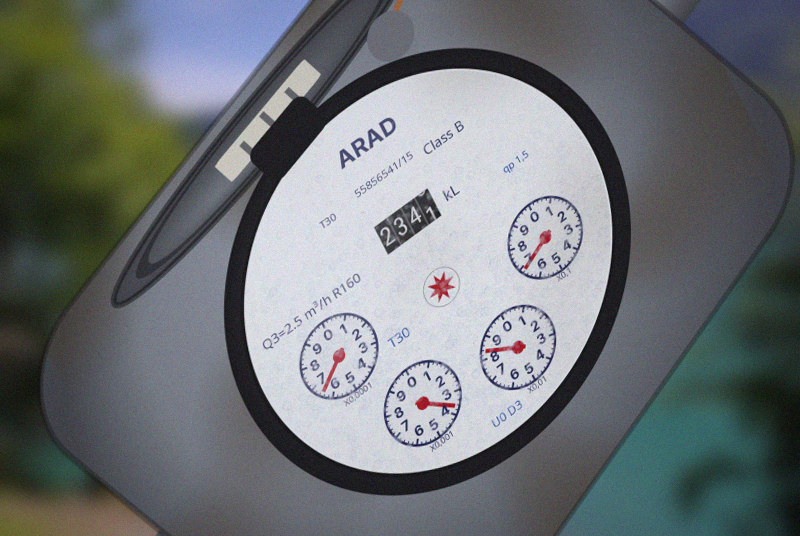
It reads **2340.6836** kL
